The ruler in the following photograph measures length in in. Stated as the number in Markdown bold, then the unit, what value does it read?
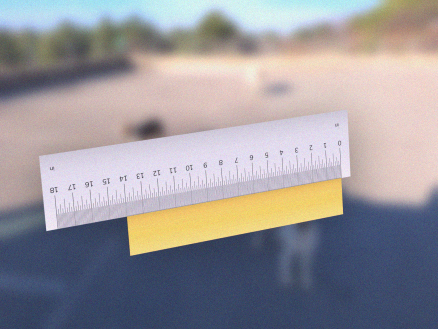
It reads **14** in
